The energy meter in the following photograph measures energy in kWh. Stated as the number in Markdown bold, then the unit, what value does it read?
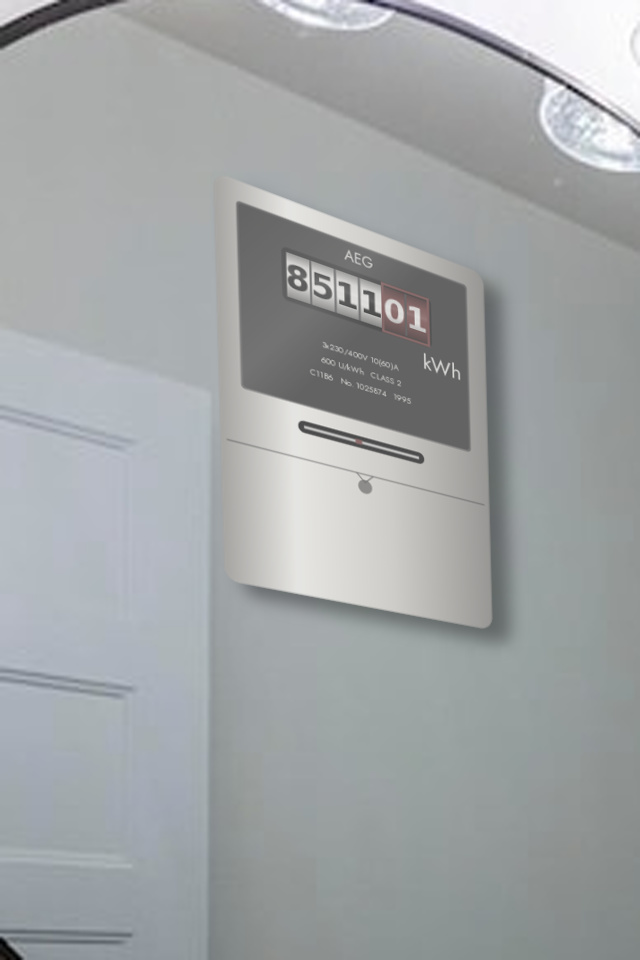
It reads **8511.01** kWh
